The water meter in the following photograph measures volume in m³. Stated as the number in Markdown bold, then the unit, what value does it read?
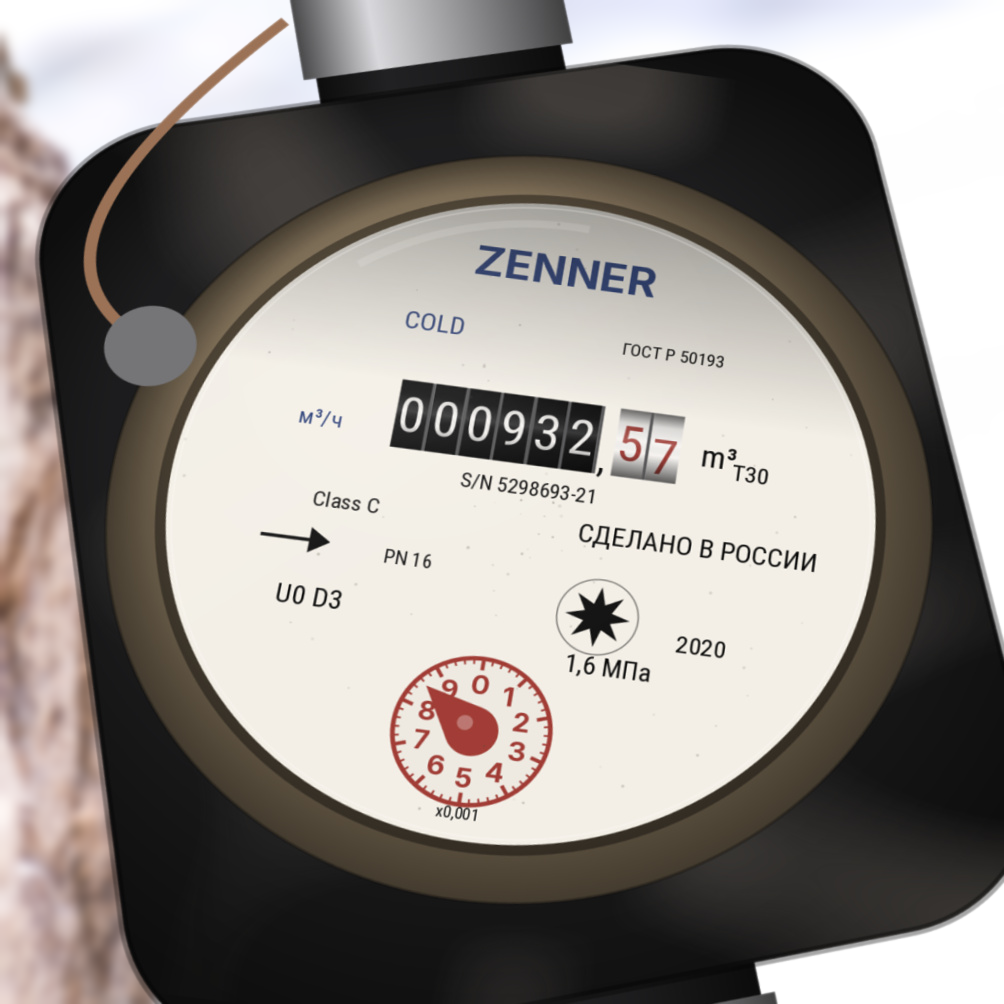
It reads **932.568** m³
